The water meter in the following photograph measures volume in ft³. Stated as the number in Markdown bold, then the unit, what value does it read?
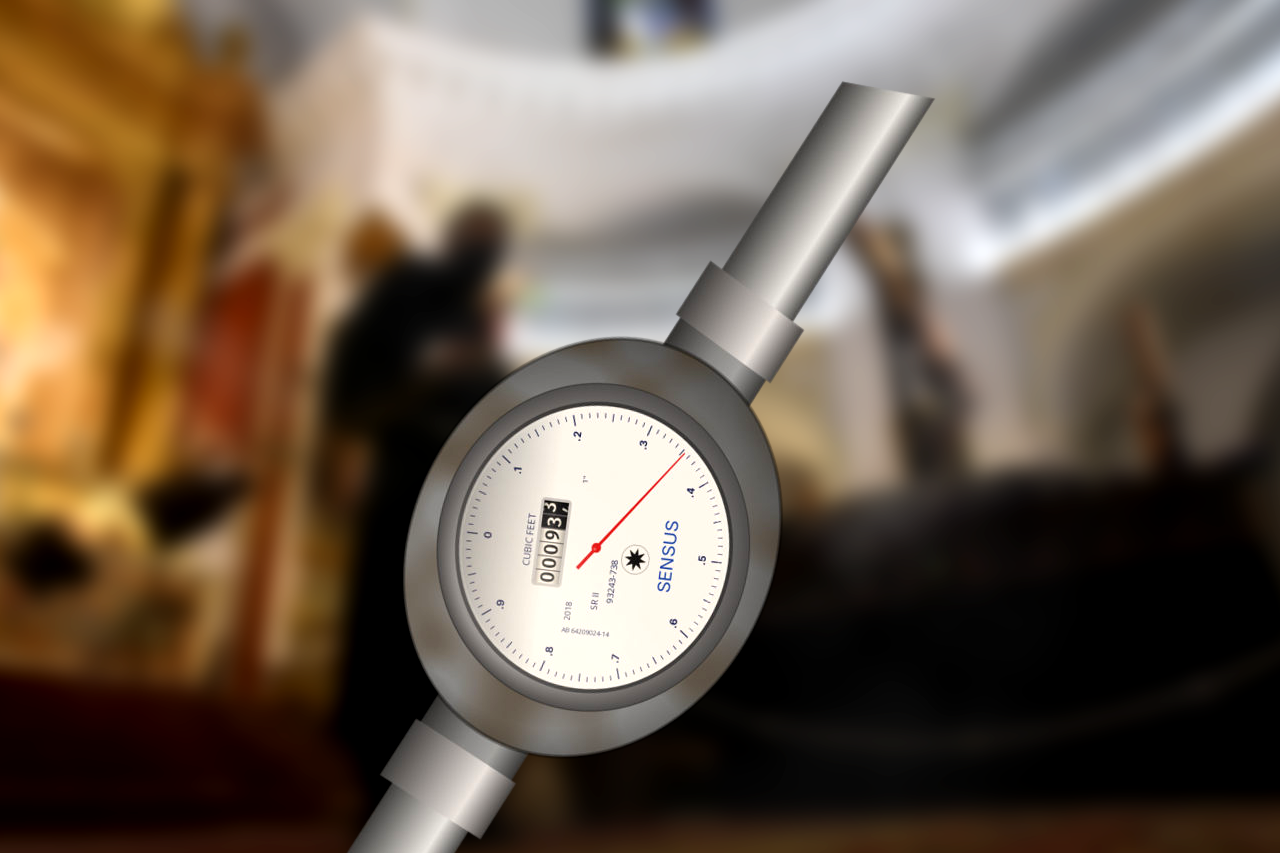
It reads **933.35** ft³
